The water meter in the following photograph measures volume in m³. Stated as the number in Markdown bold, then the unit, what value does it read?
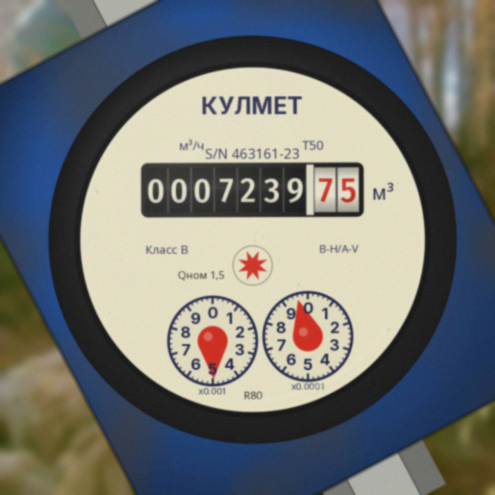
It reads **7239.7549** m³
